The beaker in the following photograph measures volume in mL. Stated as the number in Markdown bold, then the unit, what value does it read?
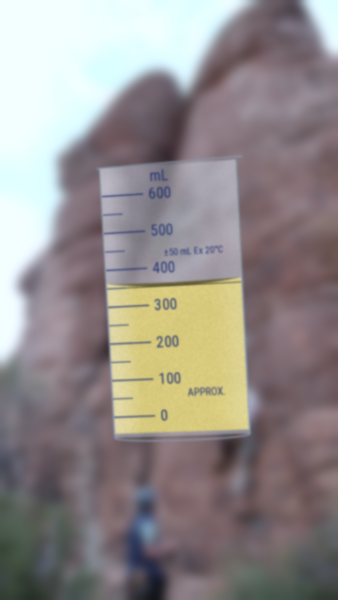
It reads **350** mL
